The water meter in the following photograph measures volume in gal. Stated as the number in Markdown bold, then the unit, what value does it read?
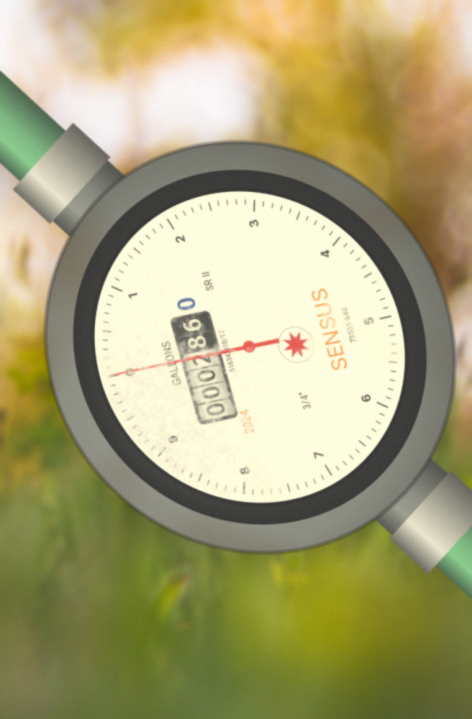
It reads **2860.0** gal
